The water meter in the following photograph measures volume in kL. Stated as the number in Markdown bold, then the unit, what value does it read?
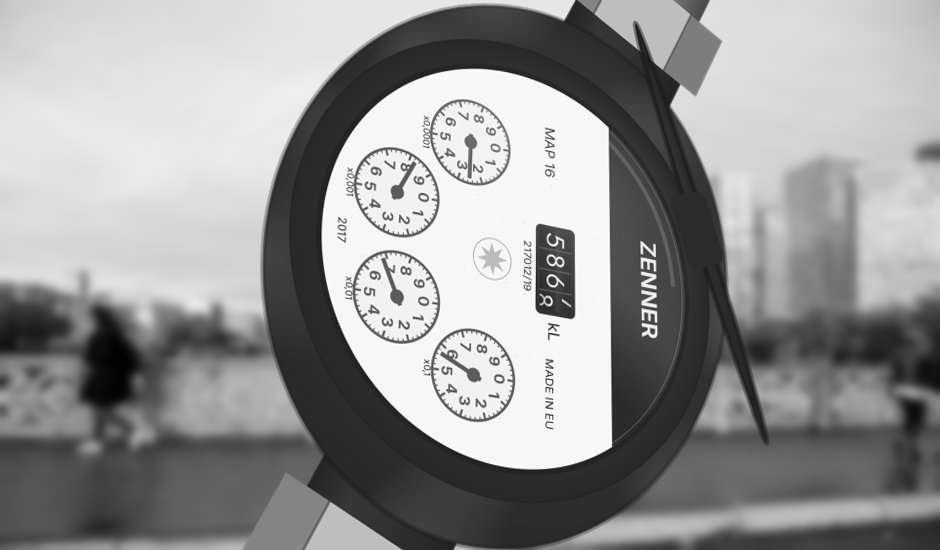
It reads **5867.5682** kL
